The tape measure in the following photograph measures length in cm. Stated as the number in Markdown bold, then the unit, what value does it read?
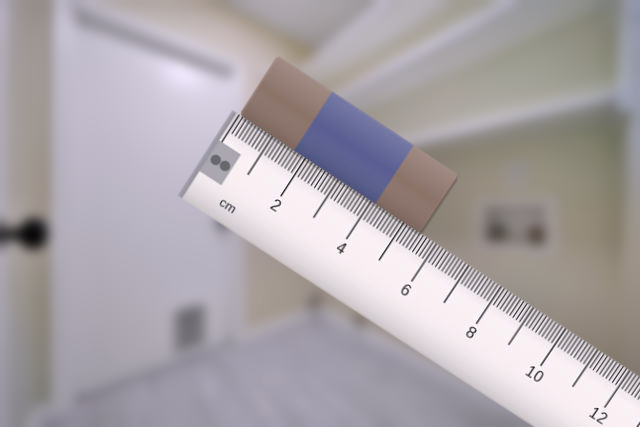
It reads **5.5** cm
